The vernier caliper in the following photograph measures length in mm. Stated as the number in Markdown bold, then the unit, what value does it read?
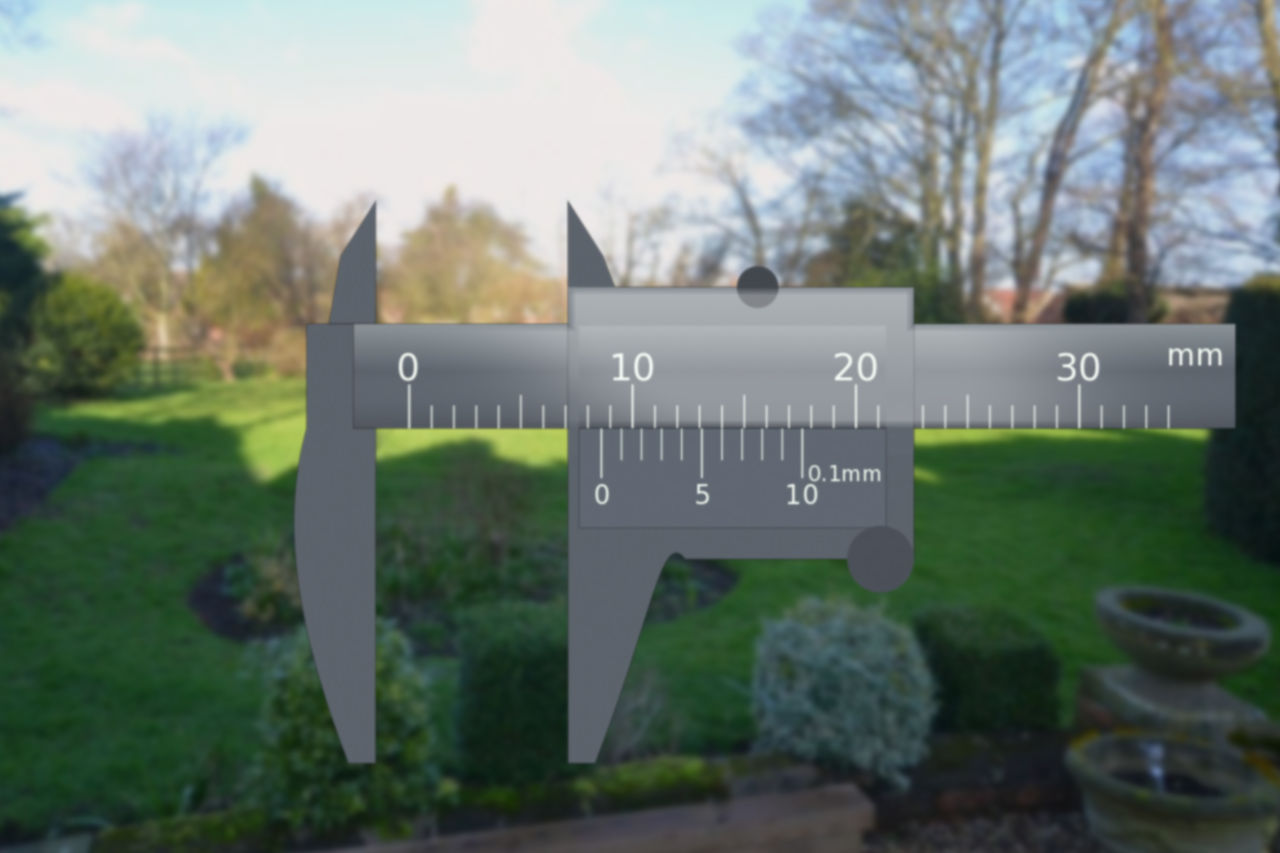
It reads **8.6** mm
